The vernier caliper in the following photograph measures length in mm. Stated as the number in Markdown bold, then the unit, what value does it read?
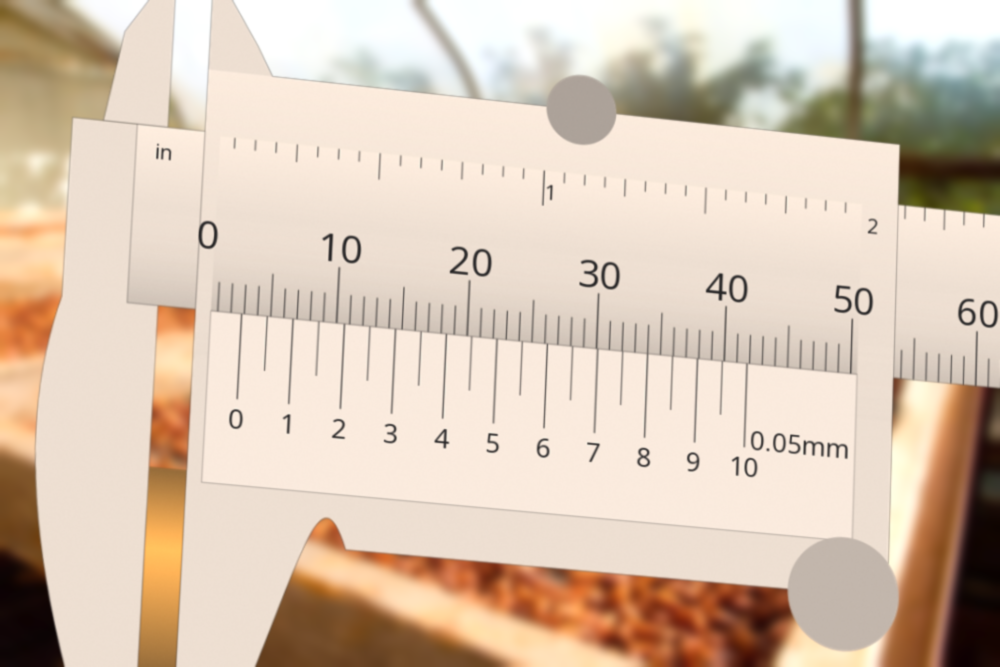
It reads **2.8** mm
